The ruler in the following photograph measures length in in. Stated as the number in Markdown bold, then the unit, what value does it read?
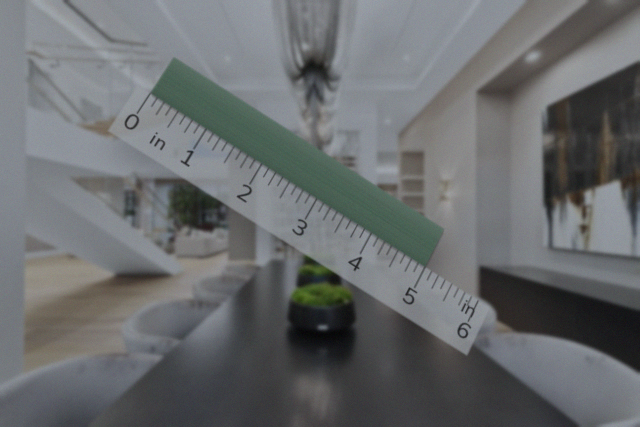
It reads **5** in
